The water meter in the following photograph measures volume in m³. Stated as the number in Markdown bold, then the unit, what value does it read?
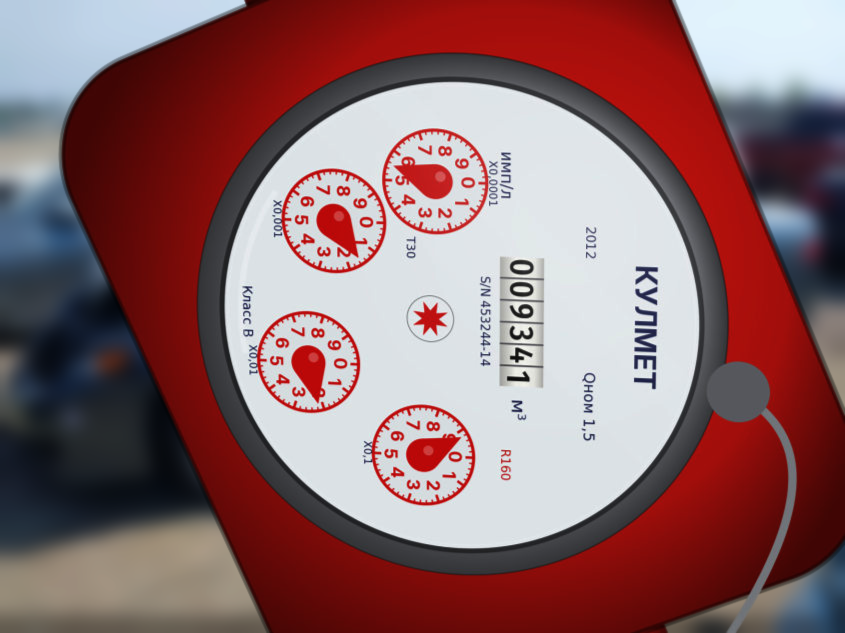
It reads **9340.9215** m³
